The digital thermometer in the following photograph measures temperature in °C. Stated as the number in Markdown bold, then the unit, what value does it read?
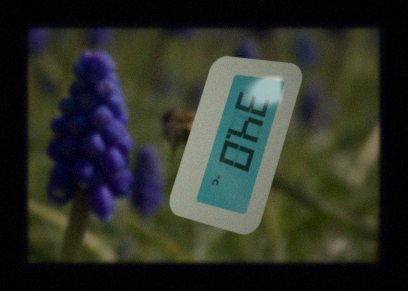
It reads **34.0** °C
